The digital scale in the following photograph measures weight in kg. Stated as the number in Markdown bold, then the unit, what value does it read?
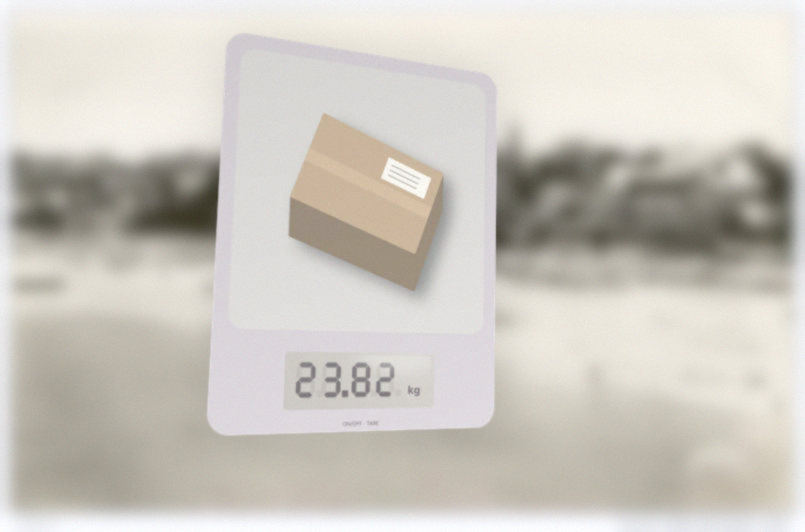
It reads **23.82** kg
